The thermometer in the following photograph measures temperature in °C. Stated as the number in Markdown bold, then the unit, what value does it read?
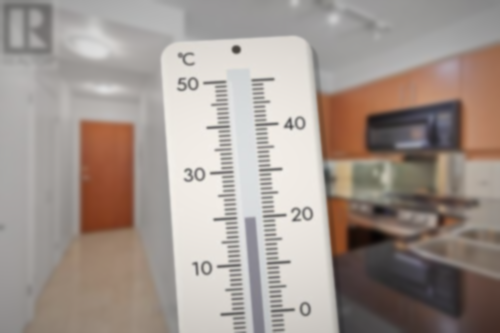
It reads **20** °C
